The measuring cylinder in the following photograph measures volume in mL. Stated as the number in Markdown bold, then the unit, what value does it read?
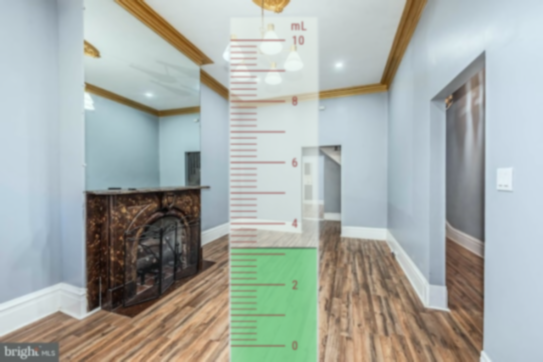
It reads **3.2** mL
